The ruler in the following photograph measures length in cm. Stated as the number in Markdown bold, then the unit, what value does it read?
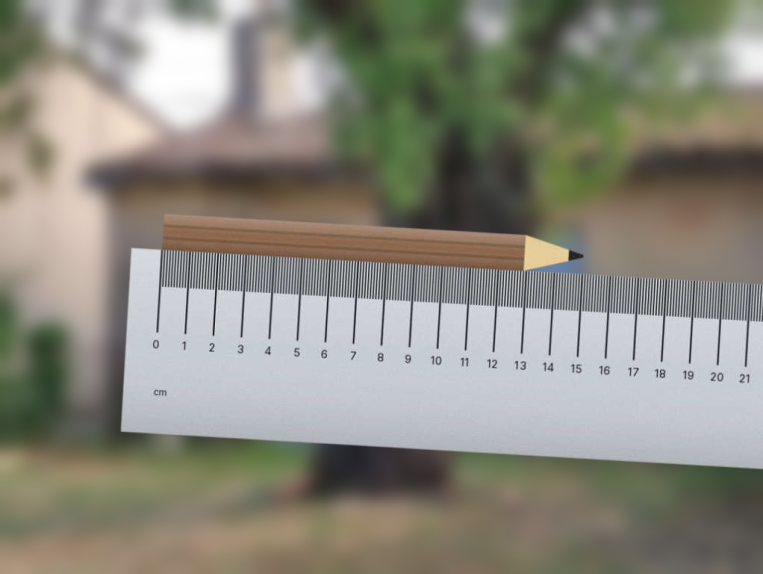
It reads **15** cm
